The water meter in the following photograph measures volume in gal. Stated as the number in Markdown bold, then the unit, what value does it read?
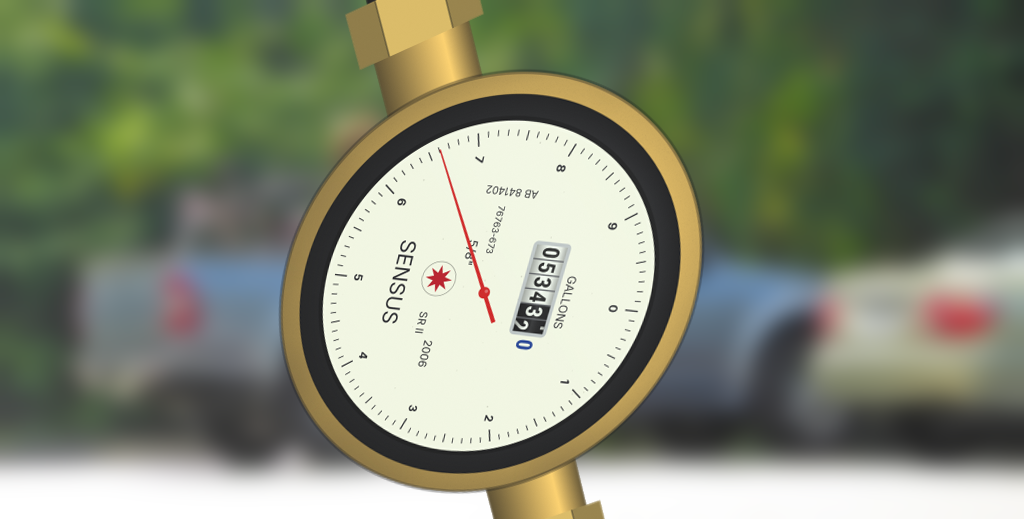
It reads **534316.6** gal
